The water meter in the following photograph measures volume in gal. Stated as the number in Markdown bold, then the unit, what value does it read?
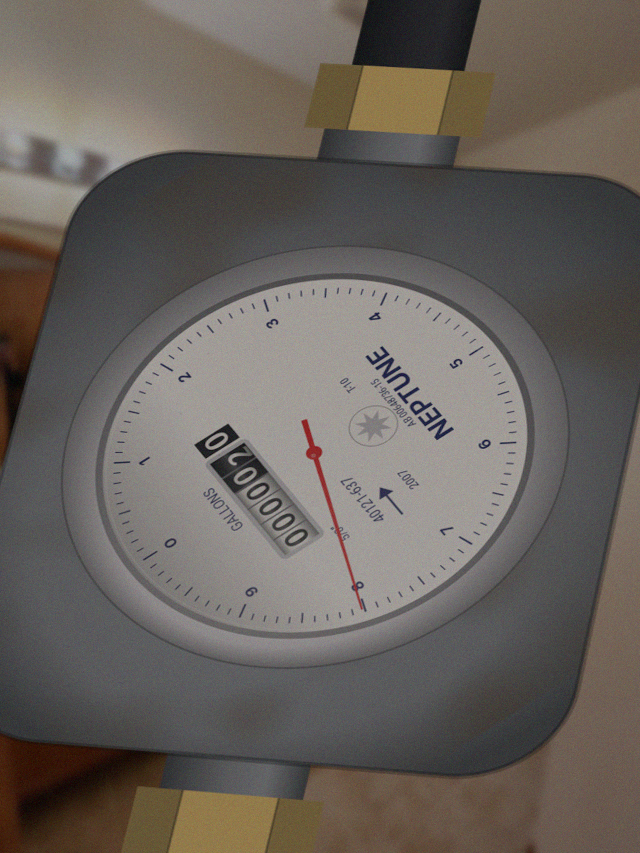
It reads **18.0** gal
